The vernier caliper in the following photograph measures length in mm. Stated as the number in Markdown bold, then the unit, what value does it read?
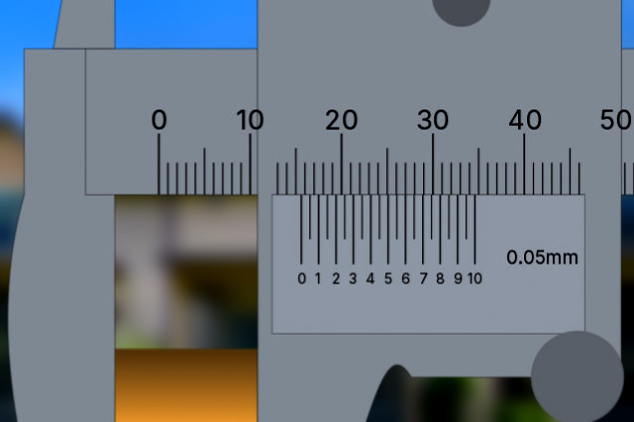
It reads **15.6** mm
